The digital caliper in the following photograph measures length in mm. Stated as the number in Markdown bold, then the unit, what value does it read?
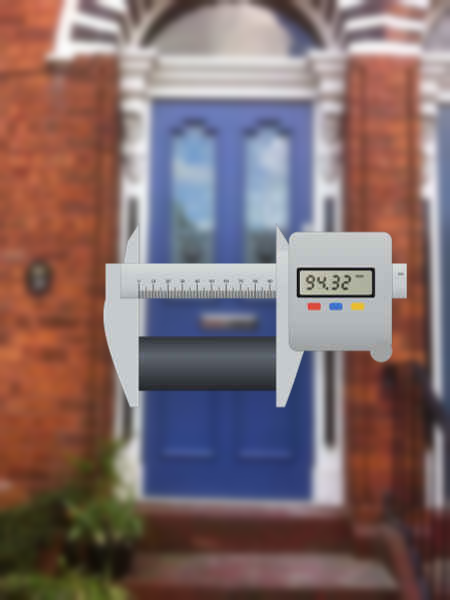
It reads **94.32** mm
